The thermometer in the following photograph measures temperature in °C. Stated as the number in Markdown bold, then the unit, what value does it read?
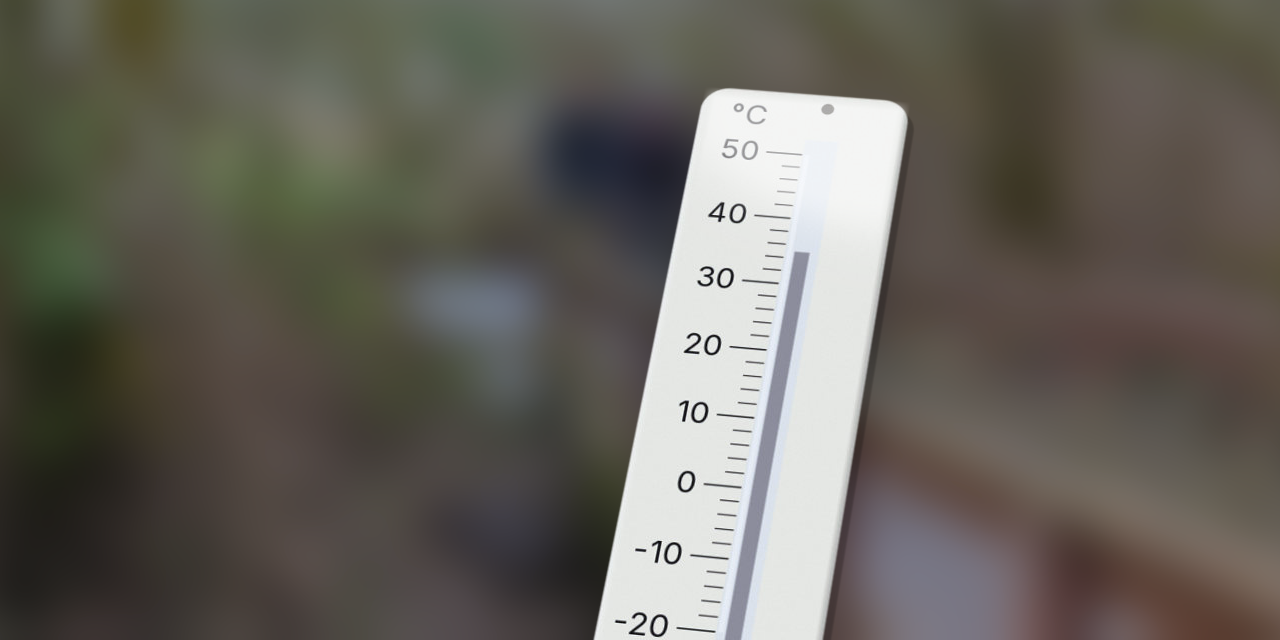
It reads **35** °C
